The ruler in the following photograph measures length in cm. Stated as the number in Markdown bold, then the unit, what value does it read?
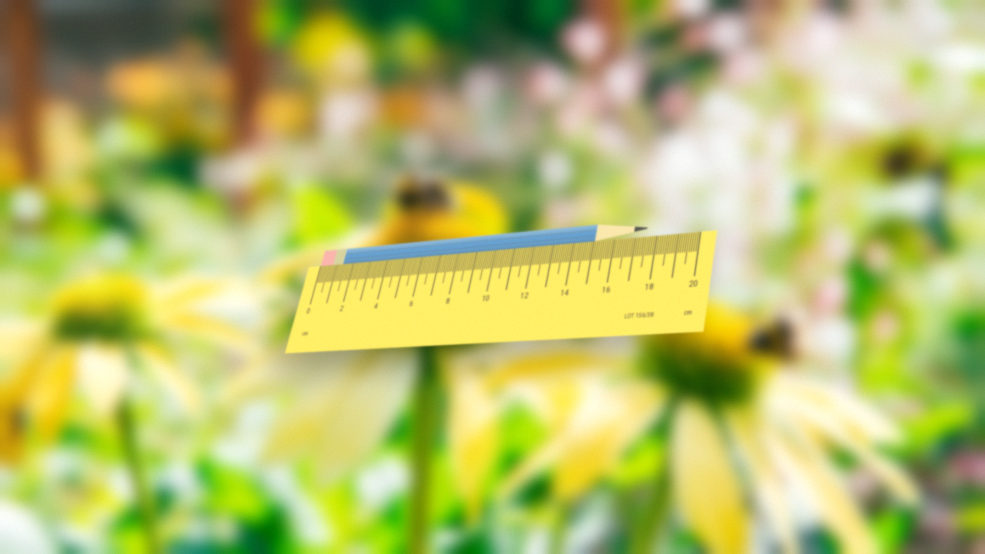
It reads **17.5** cm
